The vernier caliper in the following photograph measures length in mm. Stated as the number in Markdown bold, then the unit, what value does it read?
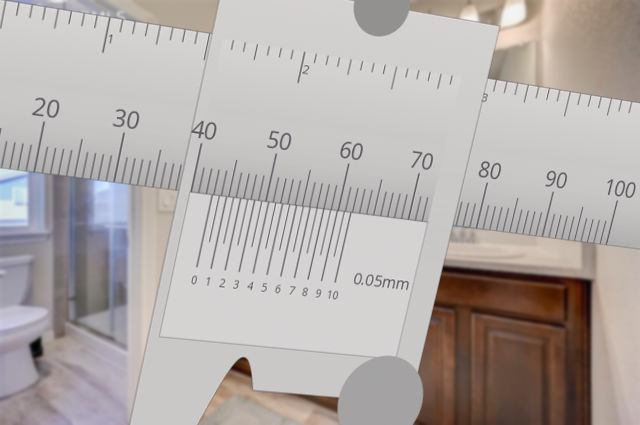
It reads **42.8** mm
